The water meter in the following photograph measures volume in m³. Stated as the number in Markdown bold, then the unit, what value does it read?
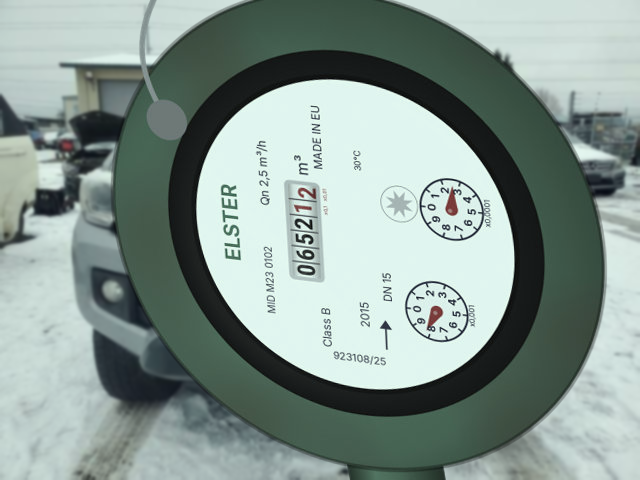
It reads **652.1182** m³
